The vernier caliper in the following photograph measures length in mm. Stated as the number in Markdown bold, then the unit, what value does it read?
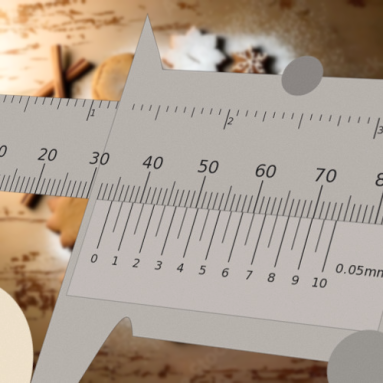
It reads **34.8** mm
